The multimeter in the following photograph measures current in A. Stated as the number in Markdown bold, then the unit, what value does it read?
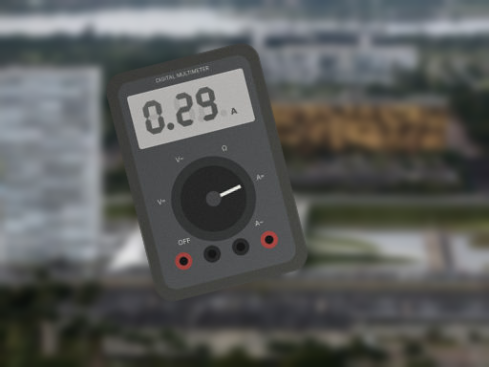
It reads **0.29** A
